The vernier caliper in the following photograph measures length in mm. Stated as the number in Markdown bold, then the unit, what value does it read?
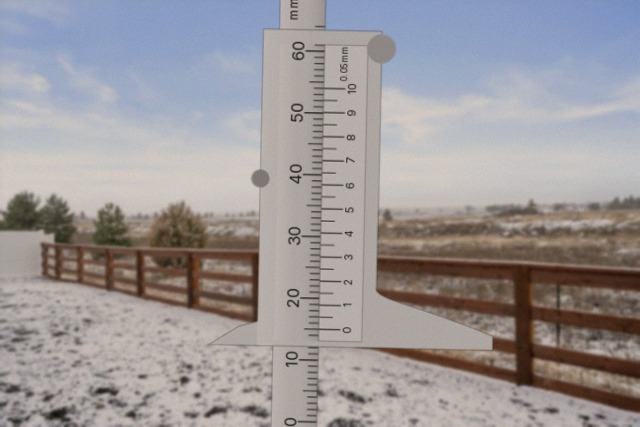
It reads **15.0** mm
